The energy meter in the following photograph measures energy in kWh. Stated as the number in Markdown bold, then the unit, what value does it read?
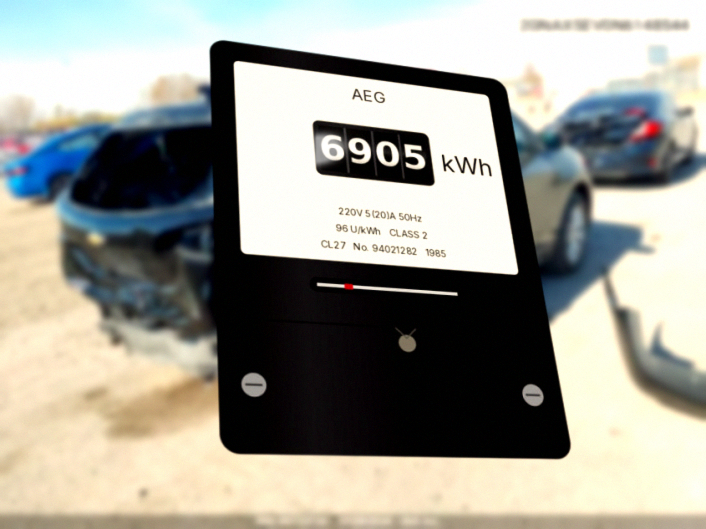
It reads **6905** kWh
